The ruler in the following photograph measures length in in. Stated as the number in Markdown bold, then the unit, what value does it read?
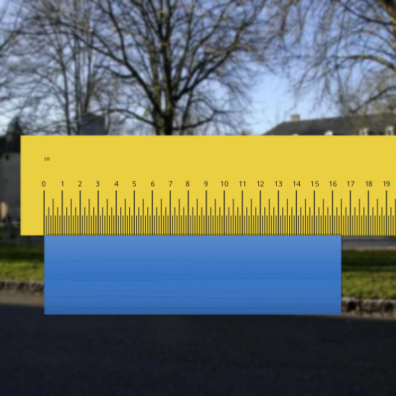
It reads **16.5** in
